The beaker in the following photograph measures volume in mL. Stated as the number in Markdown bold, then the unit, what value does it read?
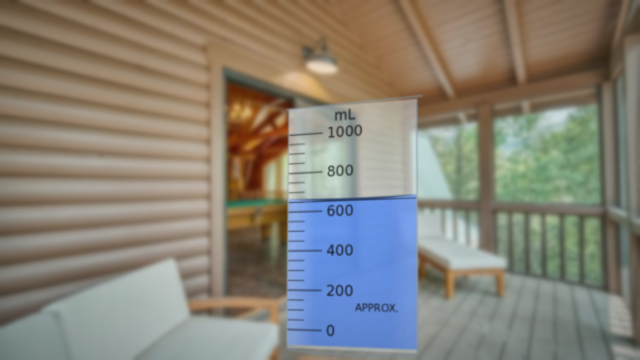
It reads **650** mL
